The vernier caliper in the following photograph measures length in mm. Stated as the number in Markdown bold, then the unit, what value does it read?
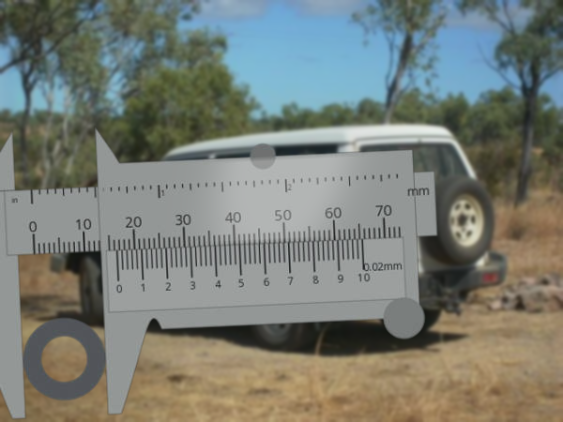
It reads **16.5** mm
